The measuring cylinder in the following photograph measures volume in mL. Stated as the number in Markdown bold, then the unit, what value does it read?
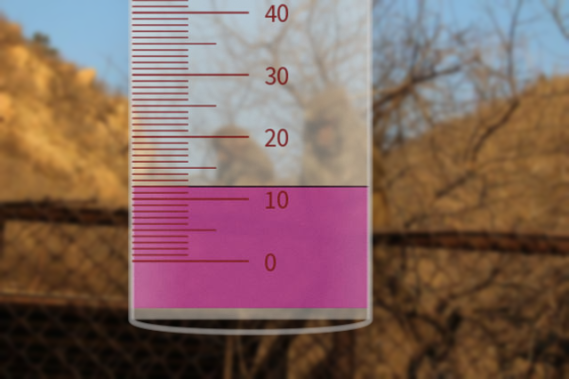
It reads **12** mL
